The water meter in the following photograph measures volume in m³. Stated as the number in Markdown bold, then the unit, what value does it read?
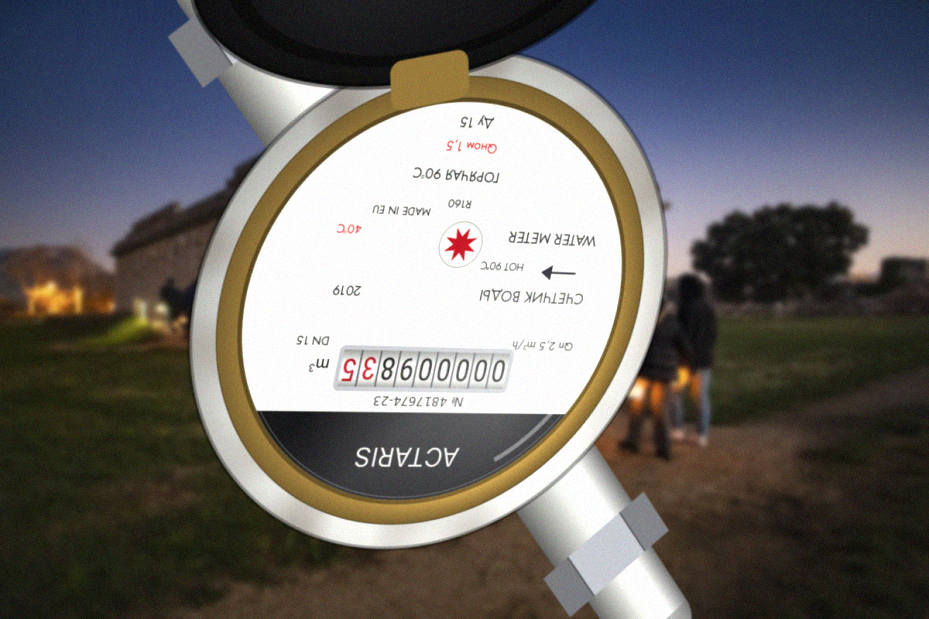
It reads **98.35** m³
